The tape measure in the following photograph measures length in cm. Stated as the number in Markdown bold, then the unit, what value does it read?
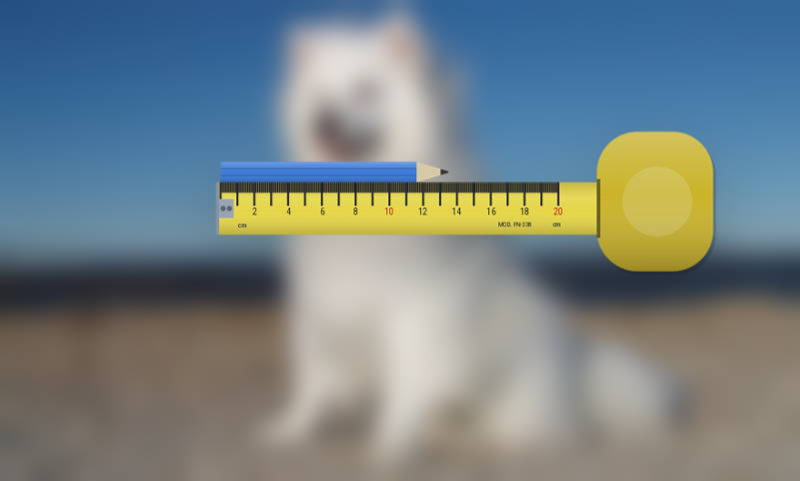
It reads **13.5** cm
